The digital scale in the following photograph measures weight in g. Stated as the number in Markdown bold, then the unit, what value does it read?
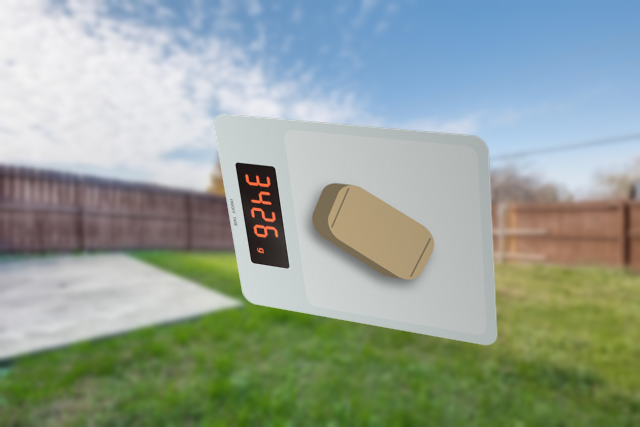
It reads **3426** g
